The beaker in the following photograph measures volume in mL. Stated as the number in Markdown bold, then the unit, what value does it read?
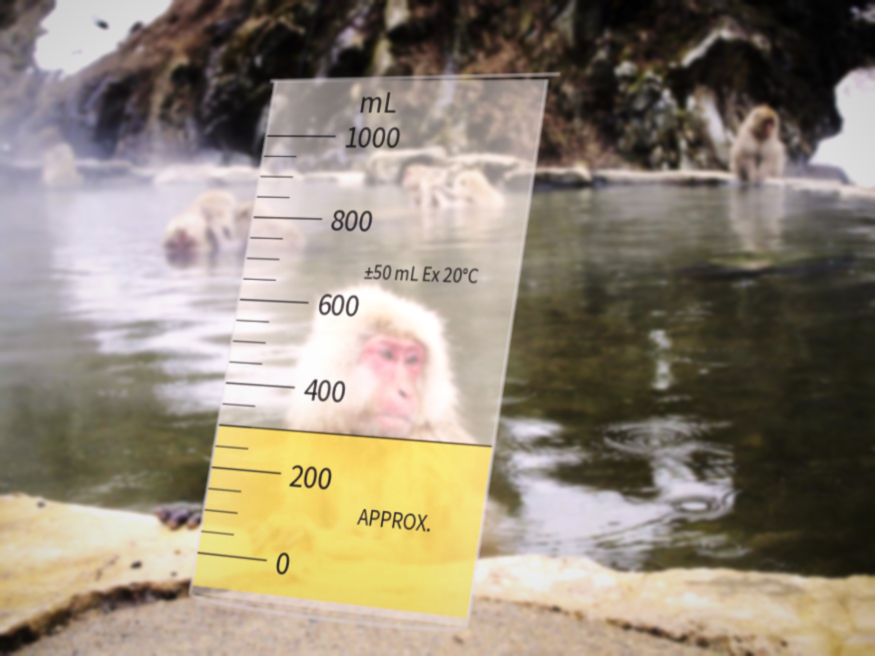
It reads **300** mL
